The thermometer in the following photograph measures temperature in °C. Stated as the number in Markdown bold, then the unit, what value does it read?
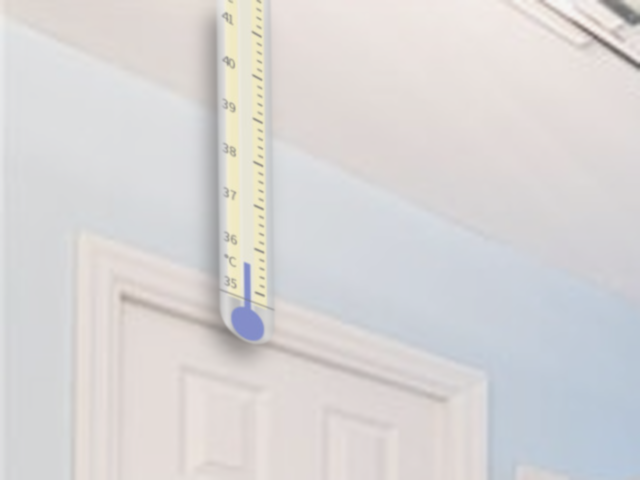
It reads **35.6** °C
